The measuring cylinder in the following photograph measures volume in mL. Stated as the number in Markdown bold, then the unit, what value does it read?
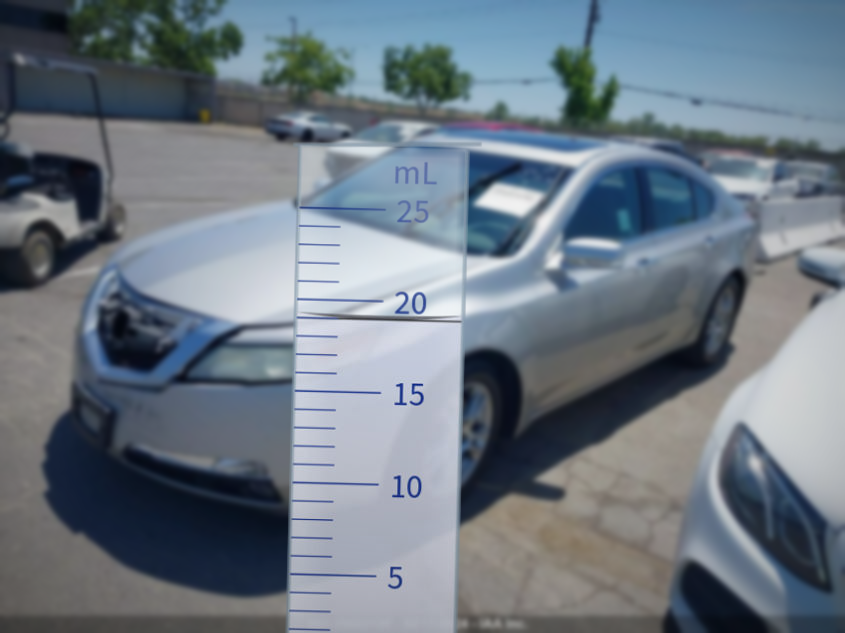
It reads **19** mL
